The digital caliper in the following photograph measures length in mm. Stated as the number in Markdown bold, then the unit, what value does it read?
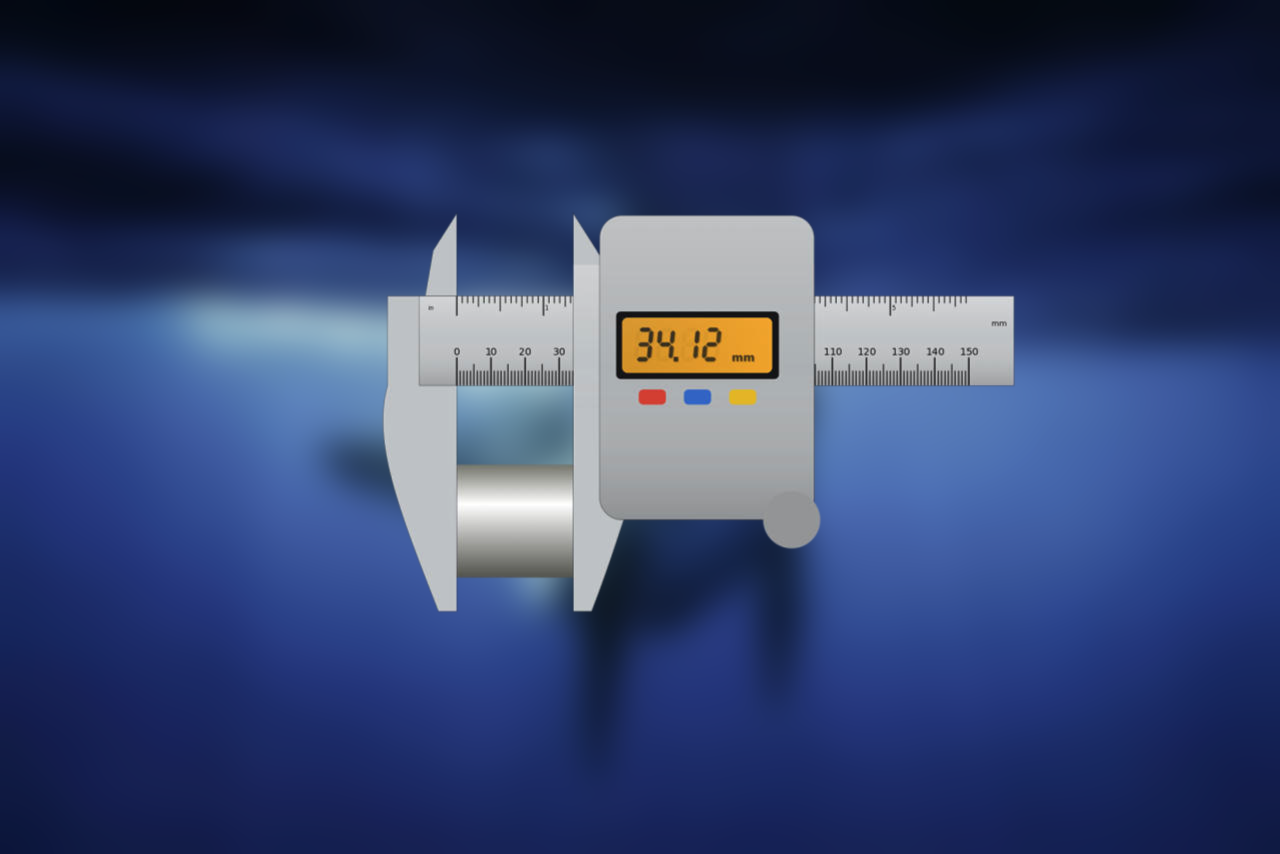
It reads **34.12** mm
